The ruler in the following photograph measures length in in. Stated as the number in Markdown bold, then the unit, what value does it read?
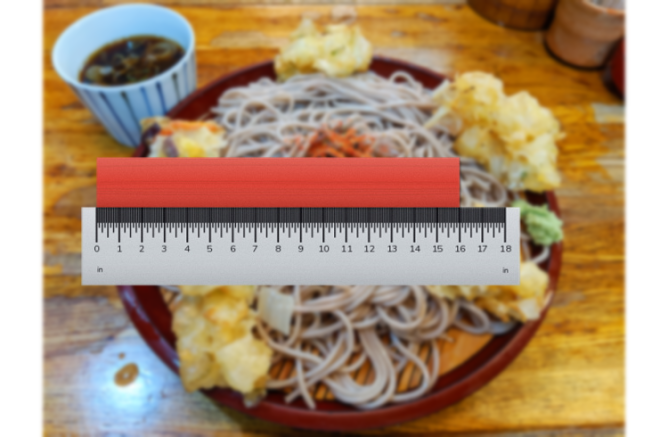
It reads **16** in
